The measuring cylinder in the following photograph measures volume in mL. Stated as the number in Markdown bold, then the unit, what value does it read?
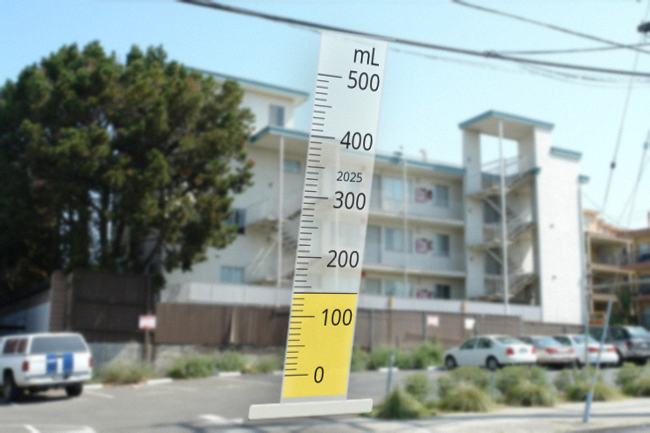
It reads **140** mL
